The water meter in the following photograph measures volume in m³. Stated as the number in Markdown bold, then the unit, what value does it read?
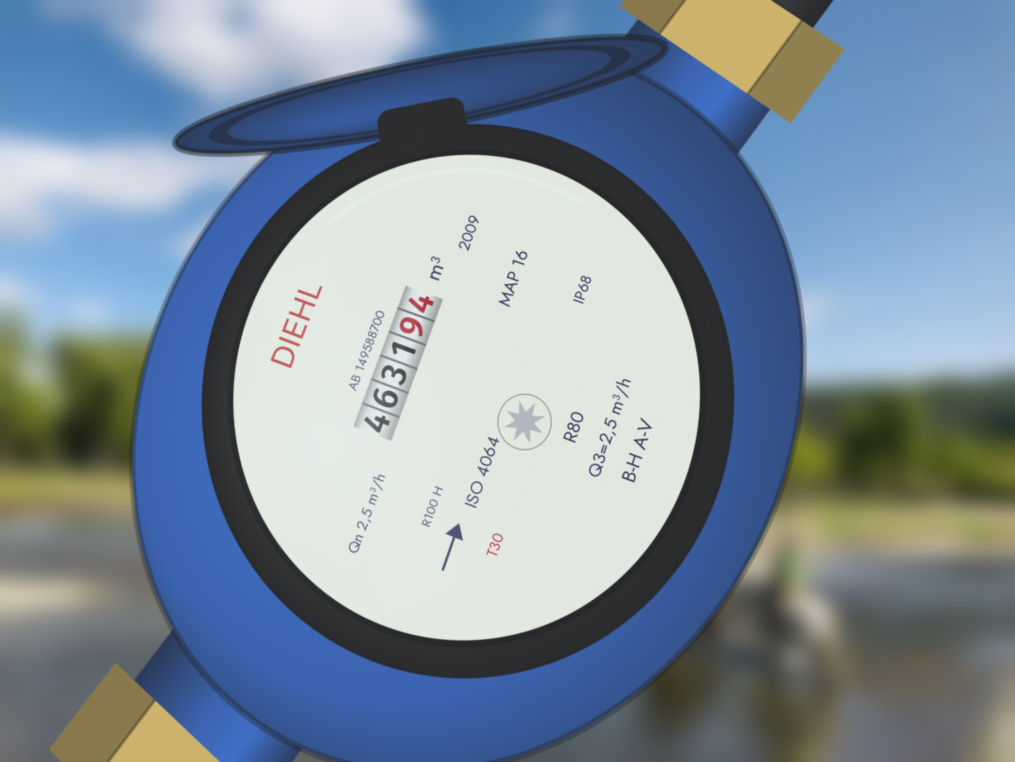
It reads **4631.94** m³
